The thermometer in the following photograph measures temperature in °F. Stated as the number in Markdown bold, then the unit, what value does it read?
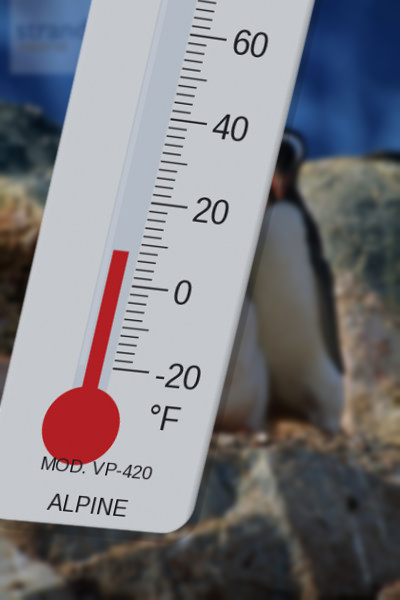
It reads **8** °F
